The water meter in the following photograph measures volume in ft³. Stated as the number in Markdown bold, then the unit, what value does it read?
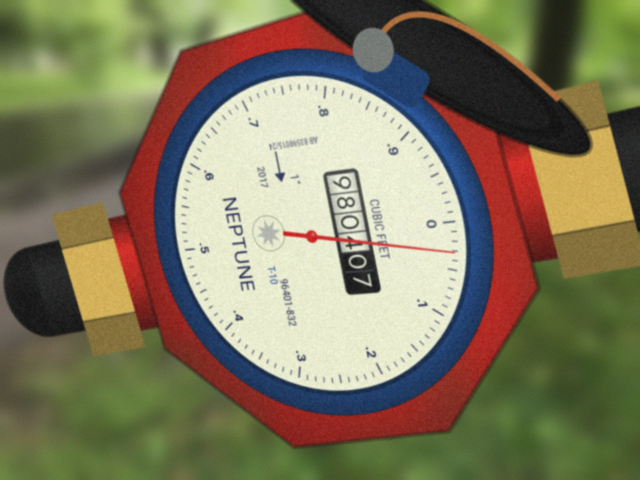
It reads **980407.03** ft³
